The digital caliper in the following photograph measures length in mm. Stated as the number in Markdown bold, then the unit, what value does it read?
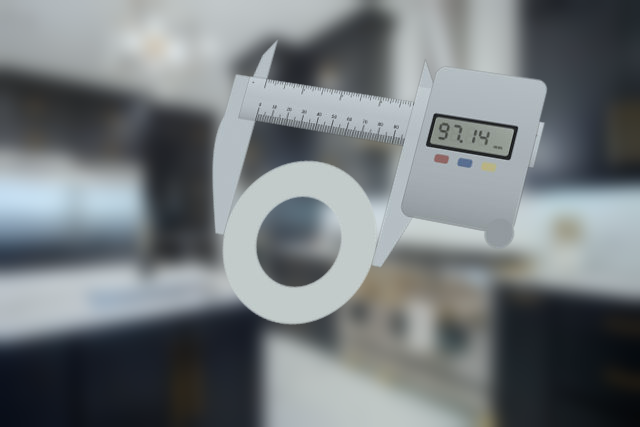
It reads **97.14** mm
